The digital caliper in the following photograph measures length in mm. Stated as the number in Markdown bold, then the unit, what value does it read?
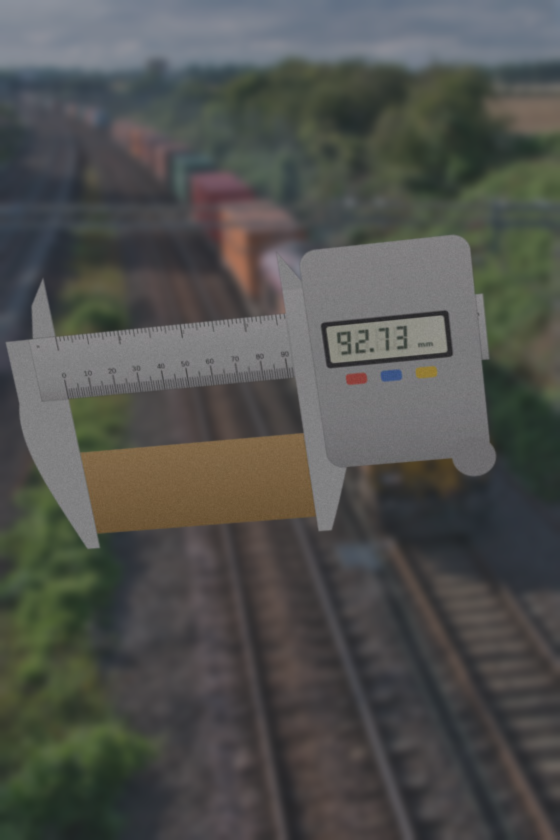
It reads **92.73** mm
